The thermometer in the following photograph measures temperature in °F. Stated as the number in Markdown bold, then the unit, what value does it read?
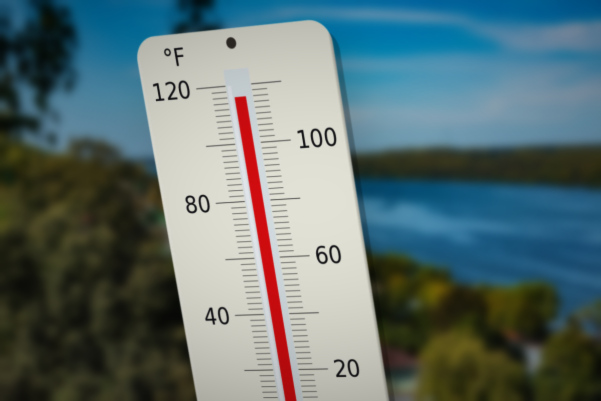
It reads **116** °F
